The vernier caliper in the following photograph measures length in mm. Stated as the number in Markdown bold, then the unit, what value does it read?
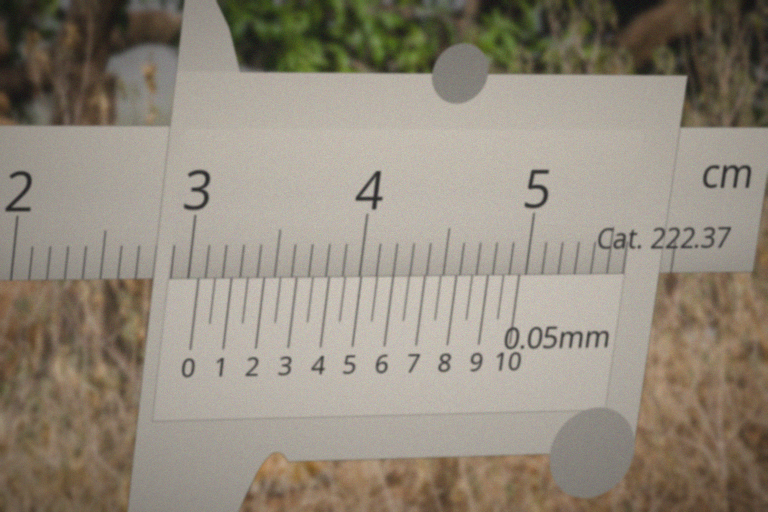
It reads **30.6** mm
